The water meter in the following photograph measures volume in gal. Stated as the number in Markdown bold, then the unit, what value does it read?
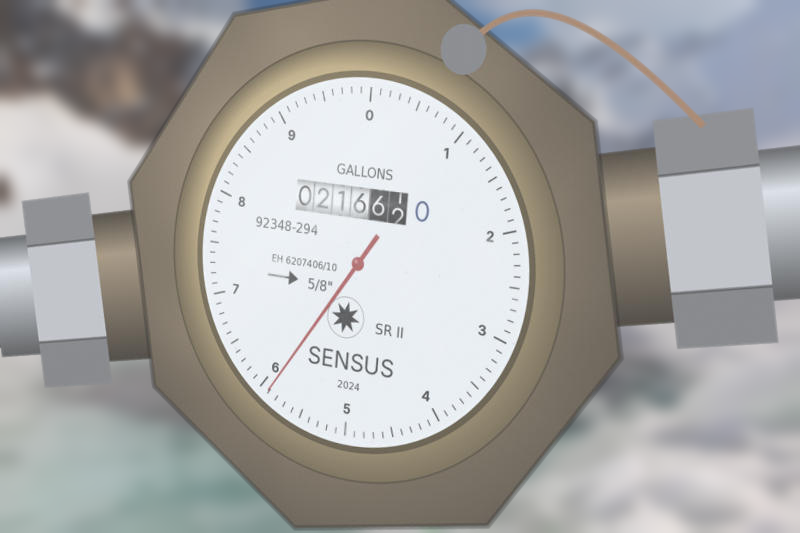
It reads **216615.9** gal
